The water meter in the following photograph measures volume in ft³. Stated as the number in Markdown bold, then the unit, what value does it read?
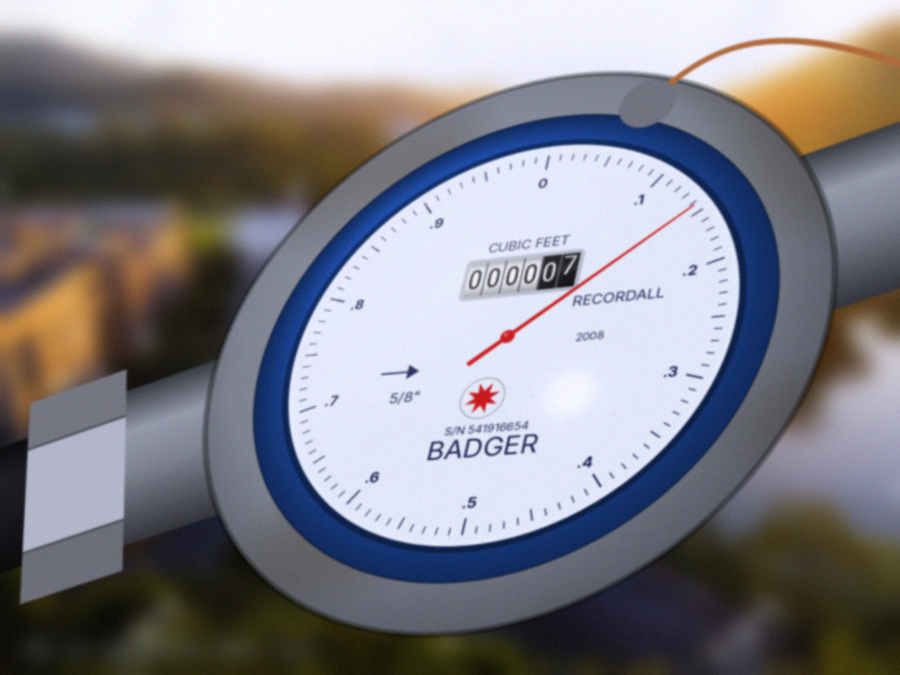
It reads **7.14** ft³
